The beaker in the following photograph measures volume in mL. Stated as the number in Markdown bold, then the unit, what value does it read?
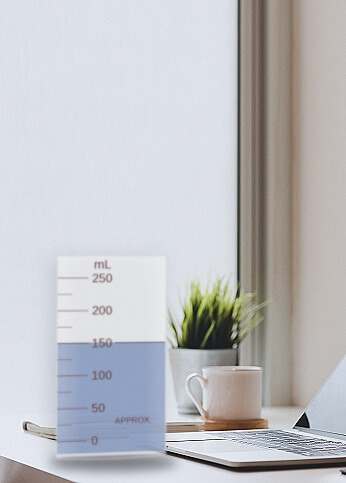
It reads **150** mL
